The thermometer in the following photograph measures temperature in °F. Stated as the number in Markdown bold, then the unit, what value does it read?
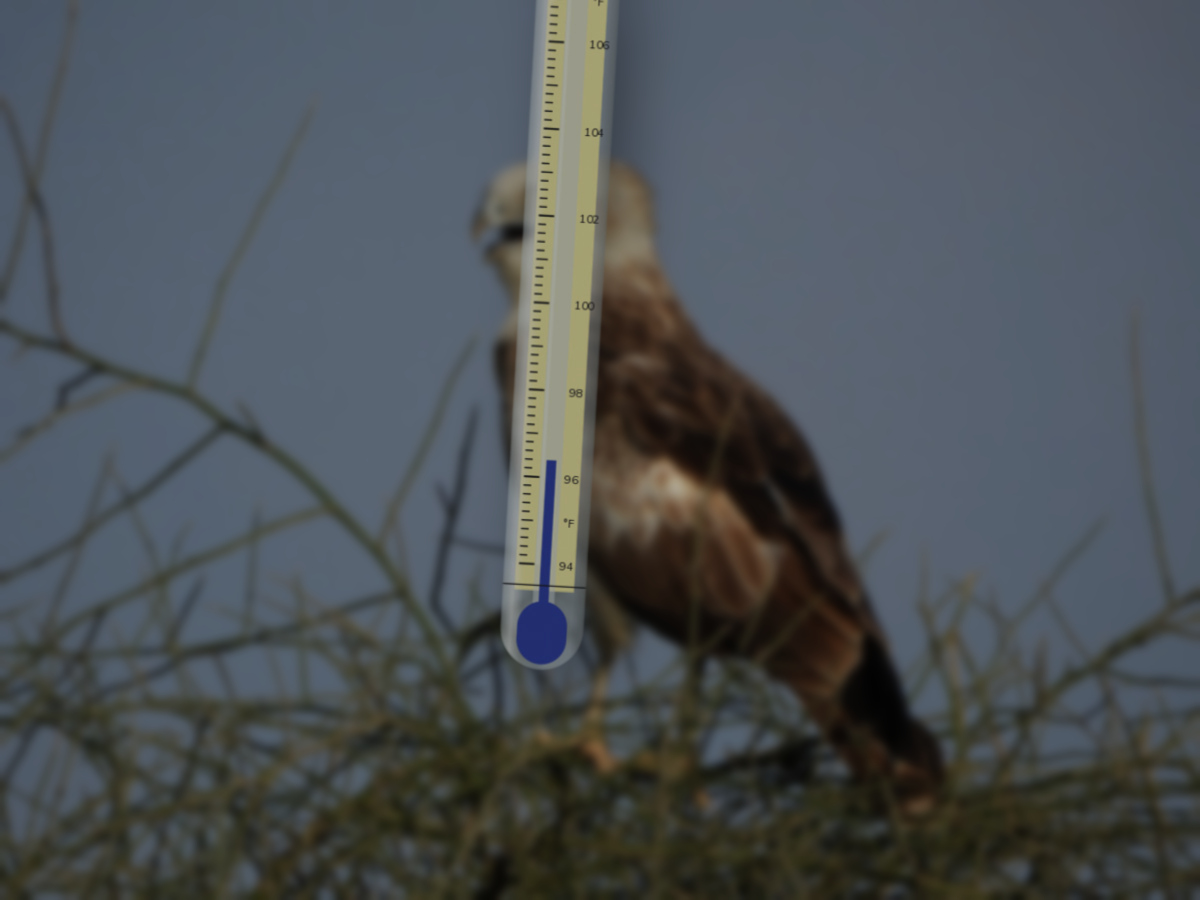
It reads **96.4** °F
